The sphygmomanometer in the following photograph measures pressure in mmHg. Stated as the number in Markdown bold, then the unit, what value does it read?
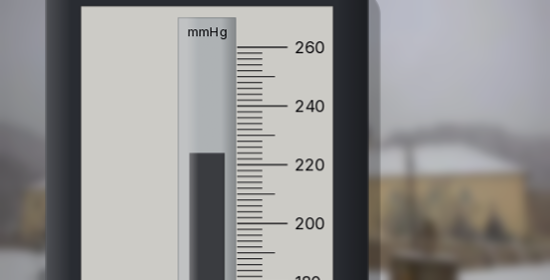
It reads **224** mmHg
